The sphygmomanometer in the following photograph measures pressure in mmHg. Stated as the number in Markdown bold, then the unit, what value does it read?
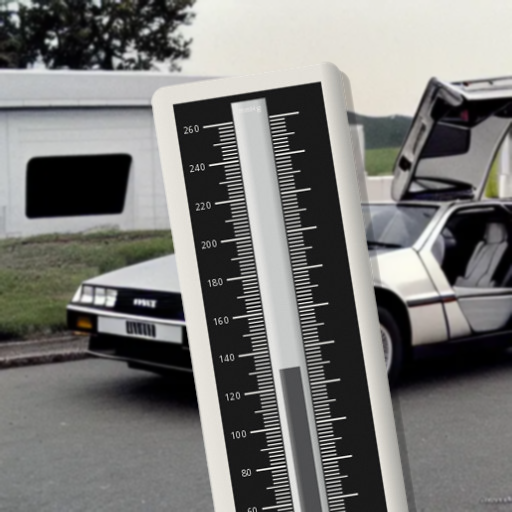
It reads **130** mmHg
